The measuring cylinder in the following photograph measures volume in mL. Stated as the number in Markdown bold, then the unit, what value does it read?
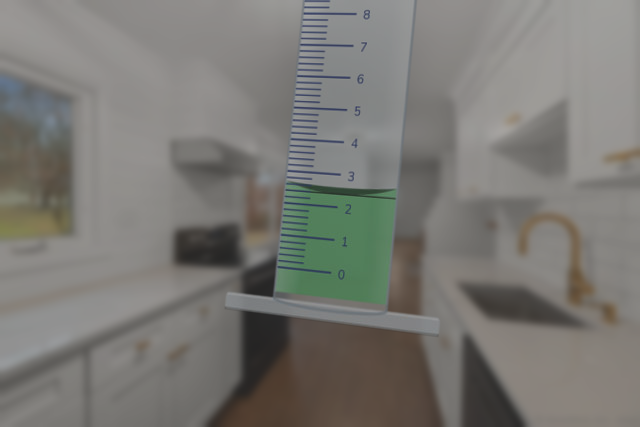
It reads **2.4** mL
